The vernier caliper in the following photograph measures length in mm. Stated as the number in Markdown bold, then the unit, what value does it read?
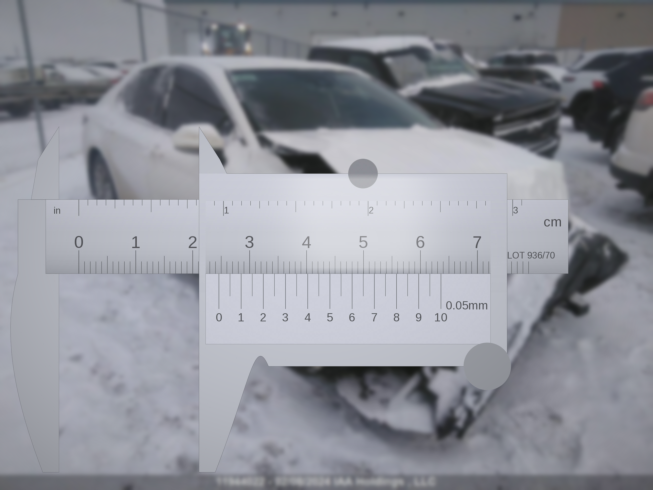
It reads **24.6** mm
